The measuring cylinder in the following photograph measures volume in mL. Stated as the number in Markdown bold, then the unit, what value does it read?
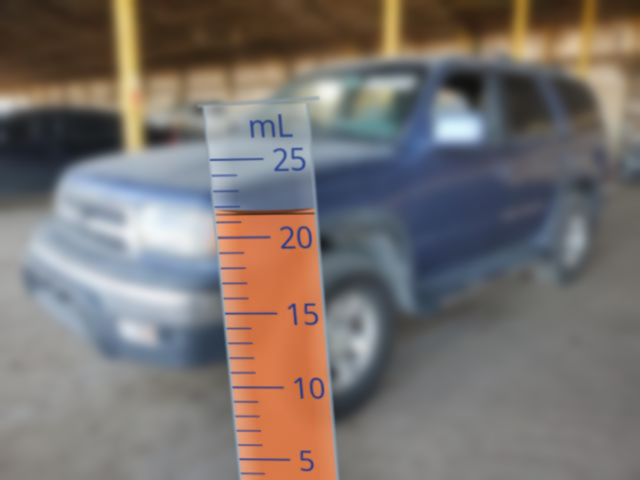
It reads **21.5** mL
